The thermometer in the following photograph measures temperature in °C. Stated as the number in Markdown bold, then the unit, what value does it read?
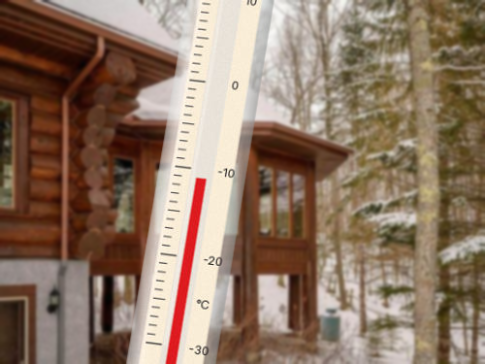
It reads **-11** °C
